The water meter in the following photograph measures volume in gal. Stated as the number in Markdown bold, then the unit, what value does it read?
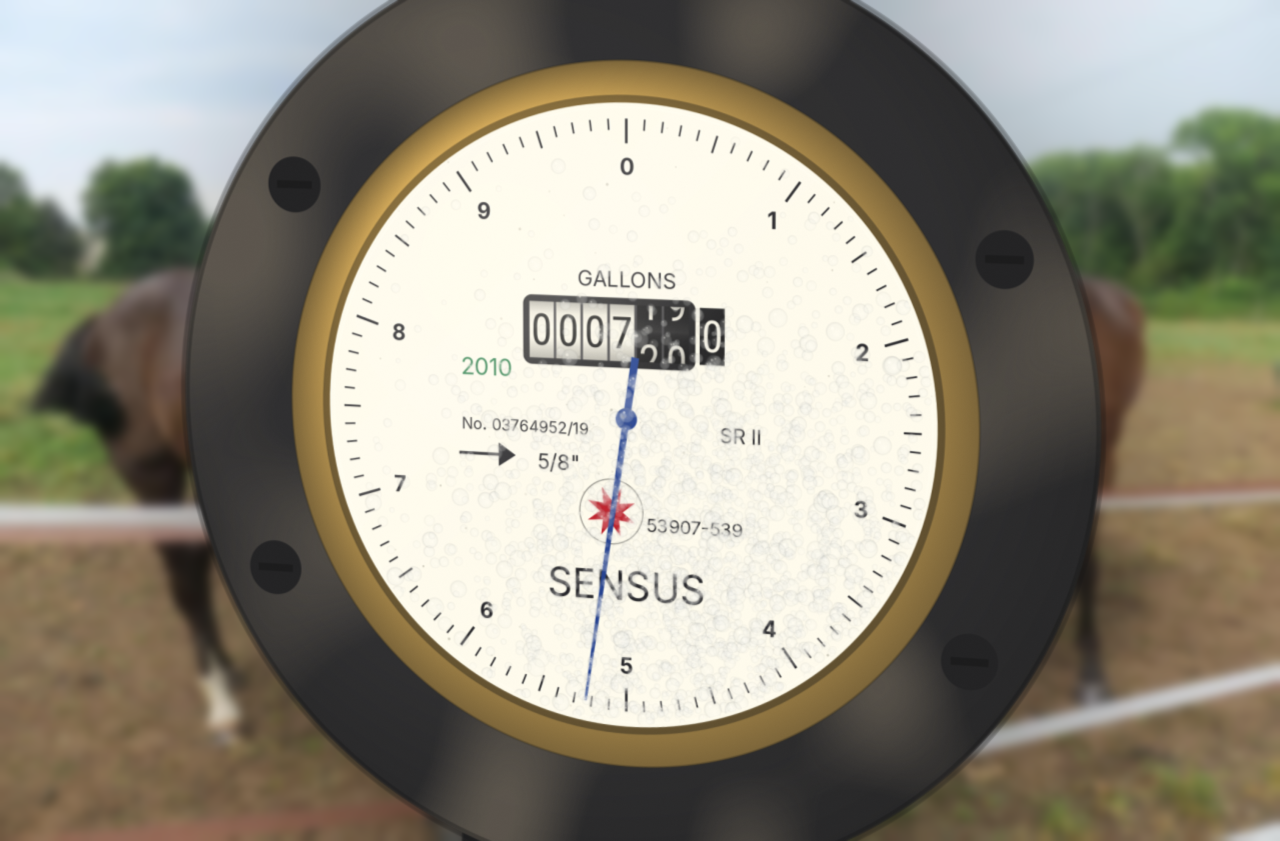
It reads **7195.2** gal
